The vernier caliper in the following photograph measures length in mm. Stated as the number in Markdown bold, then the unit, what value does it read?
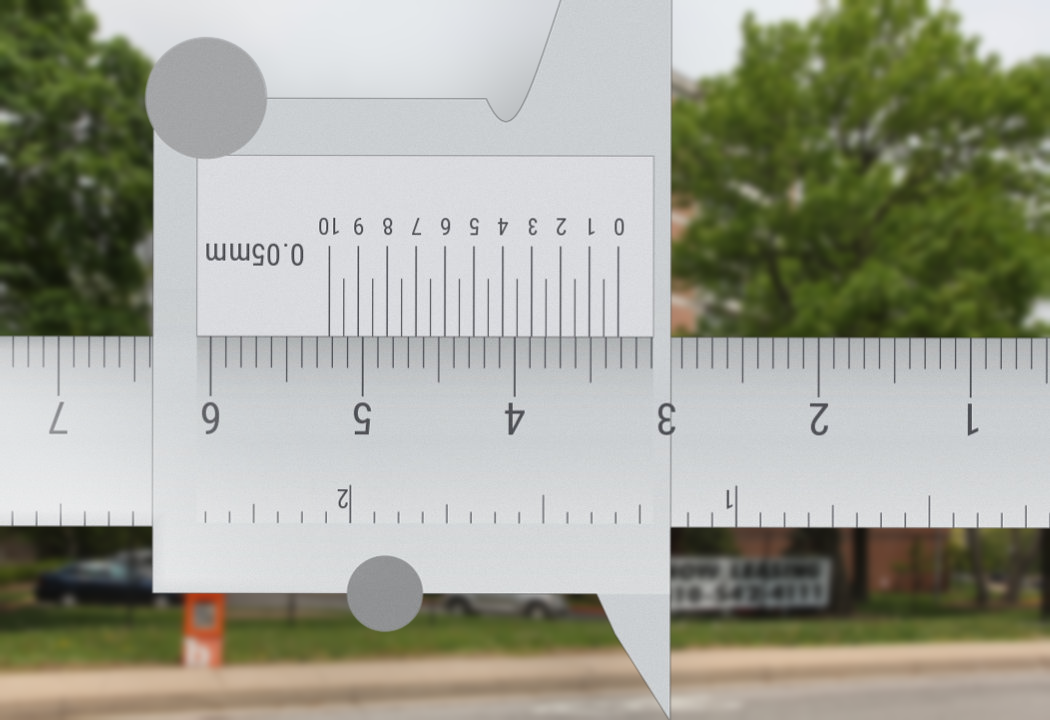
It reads **33.2** mm
